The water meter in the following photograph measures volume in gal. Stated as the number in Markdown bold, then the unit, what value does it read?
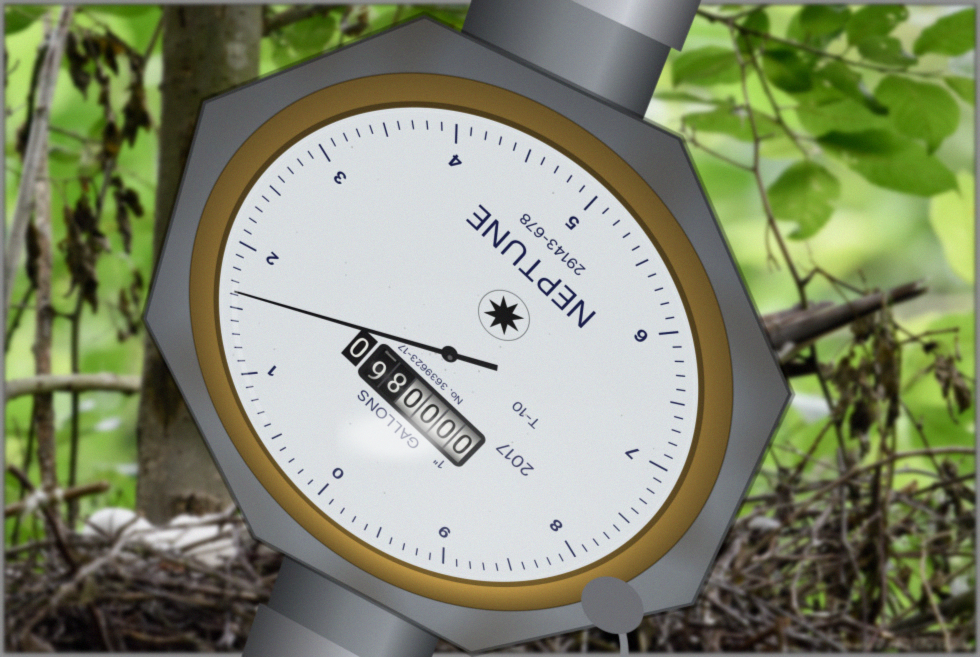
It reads **861.6** gal
